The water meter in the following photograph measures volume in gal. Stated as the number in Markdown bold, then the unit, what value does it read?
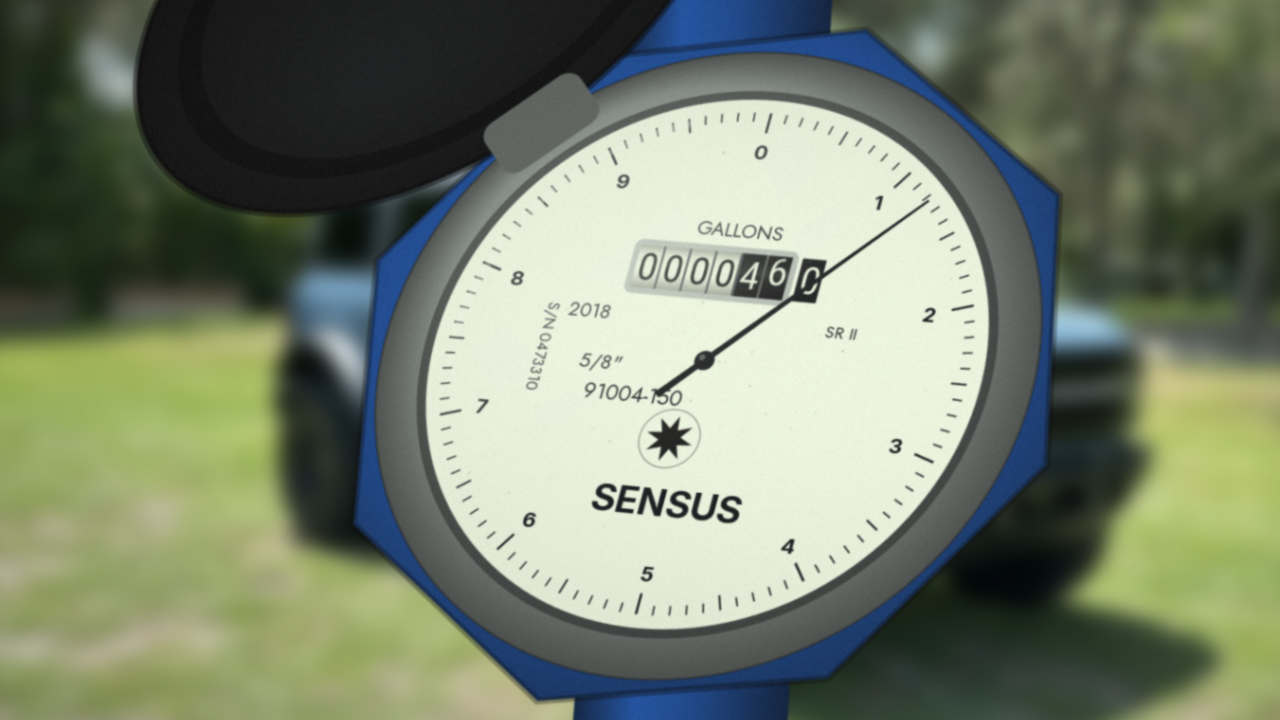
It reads **461.2** gal
